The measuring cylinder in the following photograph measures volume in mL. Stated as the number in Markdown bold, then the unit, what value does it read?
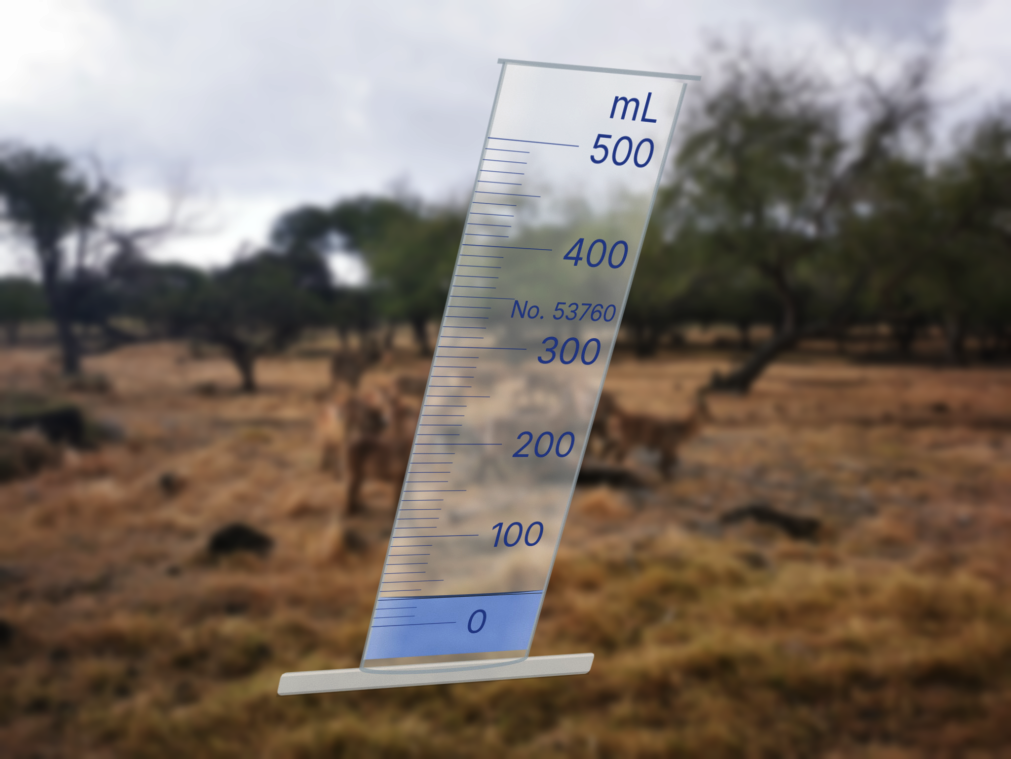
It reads **30** mL
